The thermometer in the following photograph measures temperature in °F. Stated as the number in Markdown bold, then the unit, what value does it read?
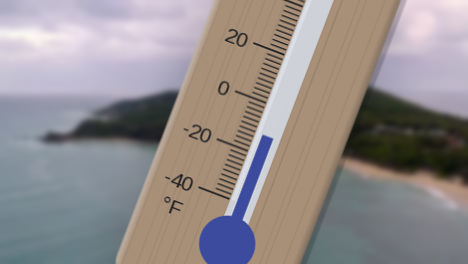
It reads **-12** °F
